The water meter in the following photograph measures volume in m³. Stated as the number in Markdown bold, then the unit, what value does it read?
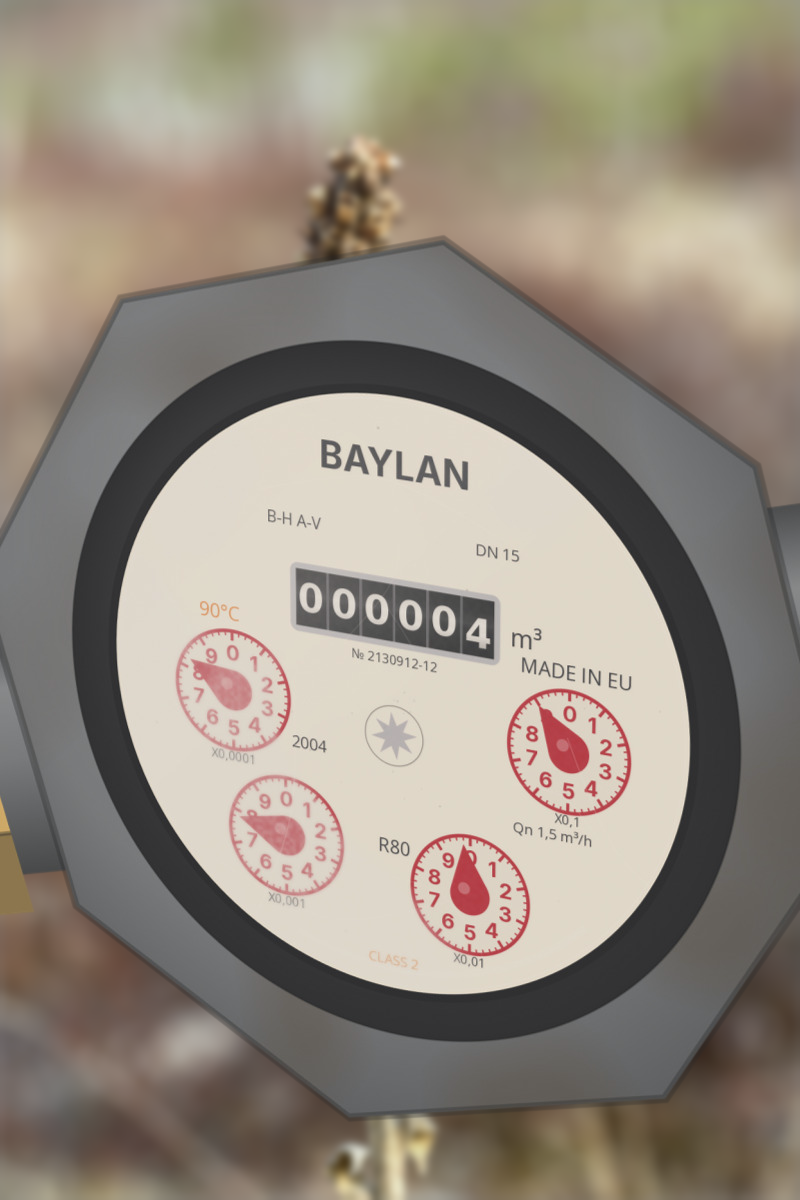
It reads **3.8978** m³
